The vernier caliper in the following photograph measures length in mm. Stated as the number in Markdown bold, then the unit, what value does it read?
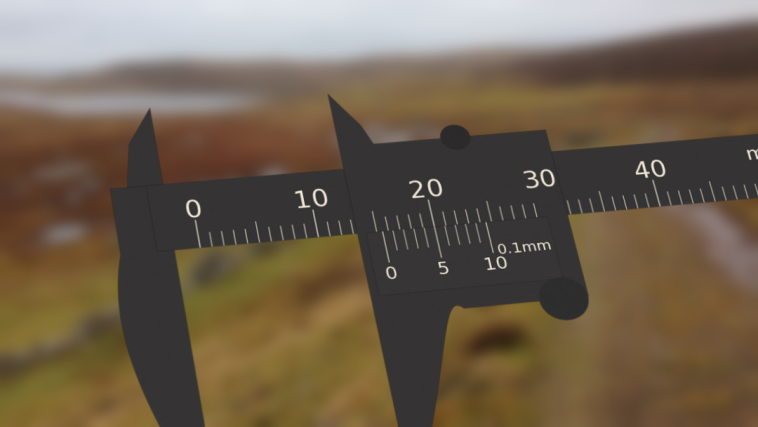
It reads **15.5** mm
